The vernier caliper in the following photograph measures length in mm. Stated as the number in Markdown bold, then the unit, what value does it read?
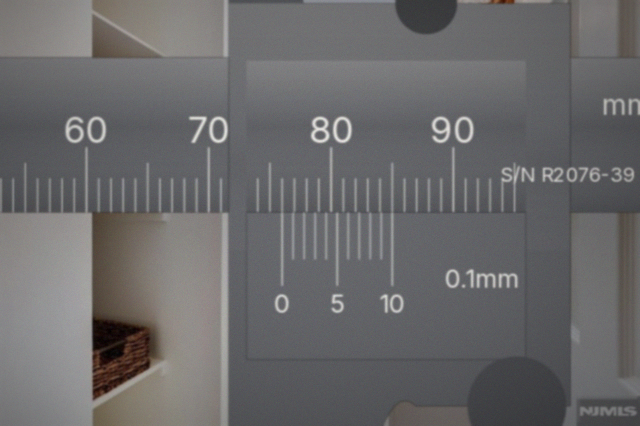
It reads **76.0** mm
